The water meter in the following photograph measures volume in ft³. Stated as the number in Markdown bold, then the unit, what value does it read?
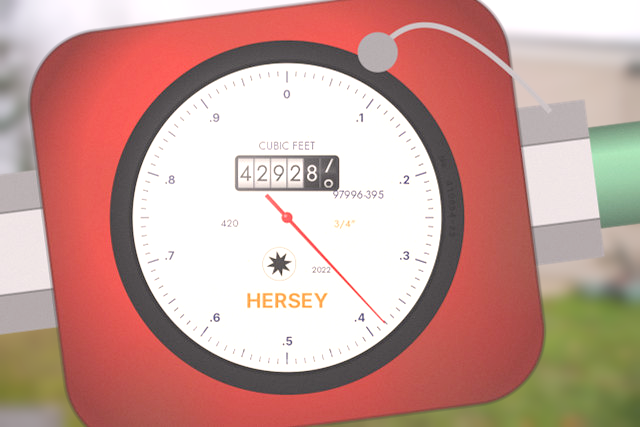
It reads **429287.38** ft³
